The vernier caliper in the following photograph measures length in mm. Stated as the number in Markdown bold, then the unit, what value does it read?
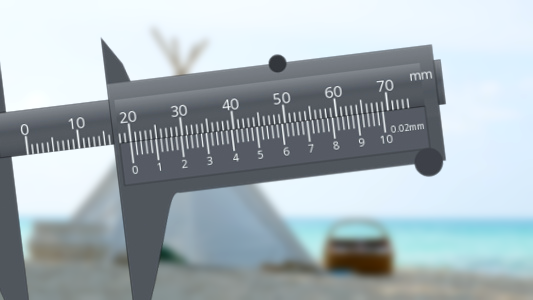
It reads **20.0** mm
